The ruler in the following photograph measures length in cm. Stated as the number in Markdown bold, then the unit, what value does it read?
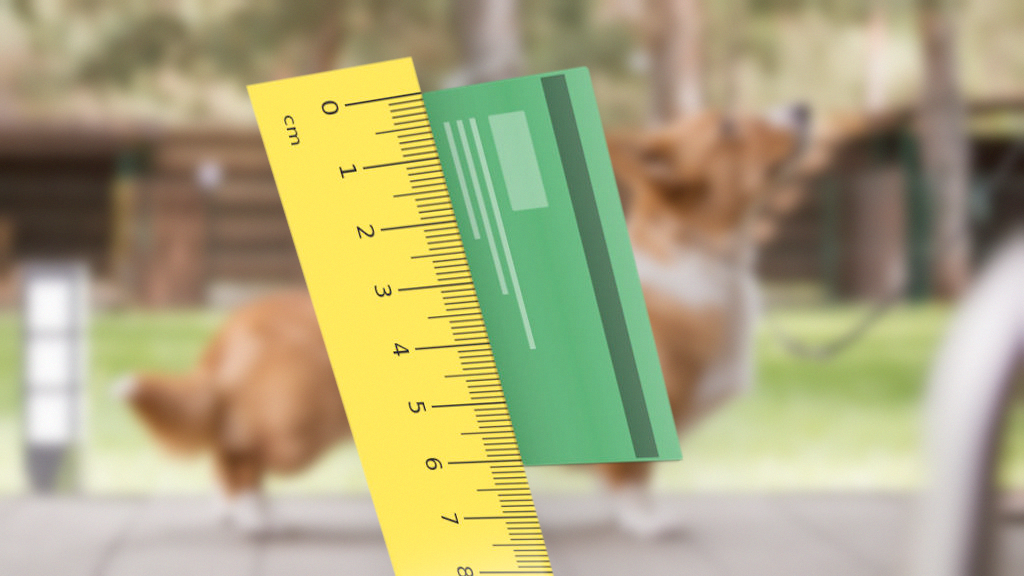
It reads **6.1** cm
